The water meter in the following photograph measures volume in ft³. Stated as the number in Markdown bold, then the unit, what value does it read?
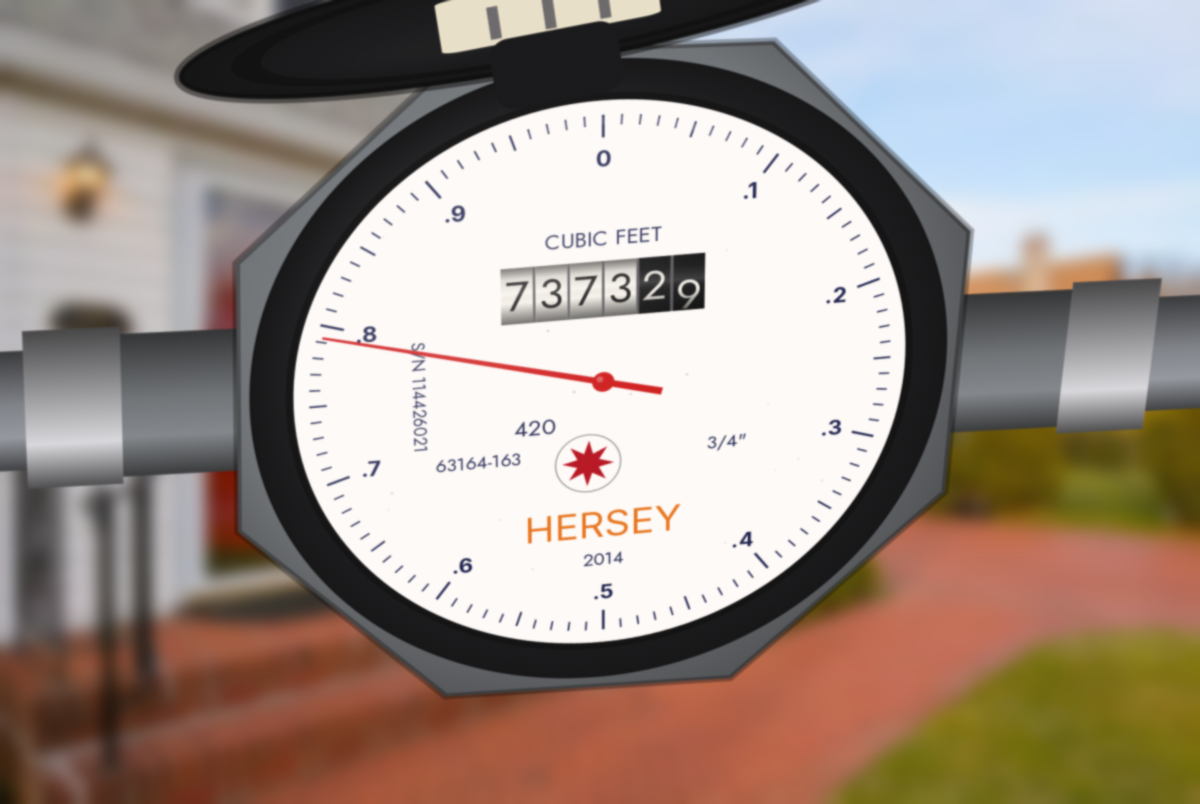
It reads **737328.79** ft³
